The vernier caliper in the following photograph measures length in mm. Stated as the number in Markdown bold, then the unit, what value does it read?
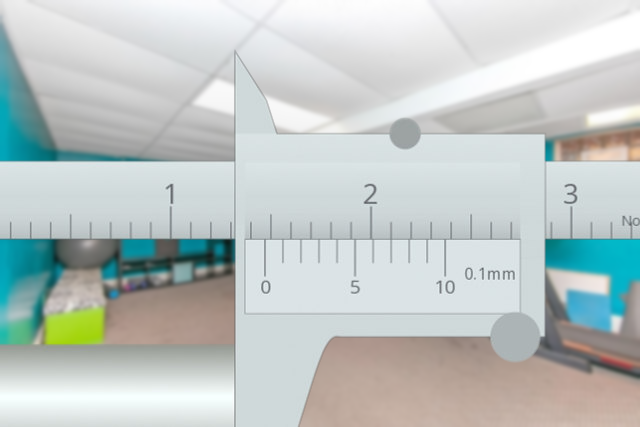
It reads **14.7** mm
